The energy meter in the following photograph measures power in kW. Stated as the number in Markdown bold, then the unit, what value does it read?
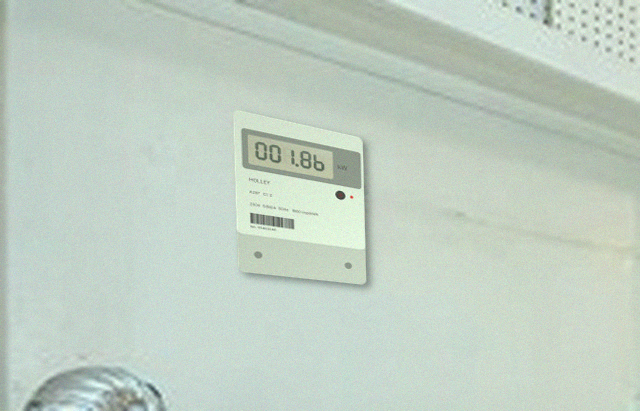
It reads **1.86** kW
